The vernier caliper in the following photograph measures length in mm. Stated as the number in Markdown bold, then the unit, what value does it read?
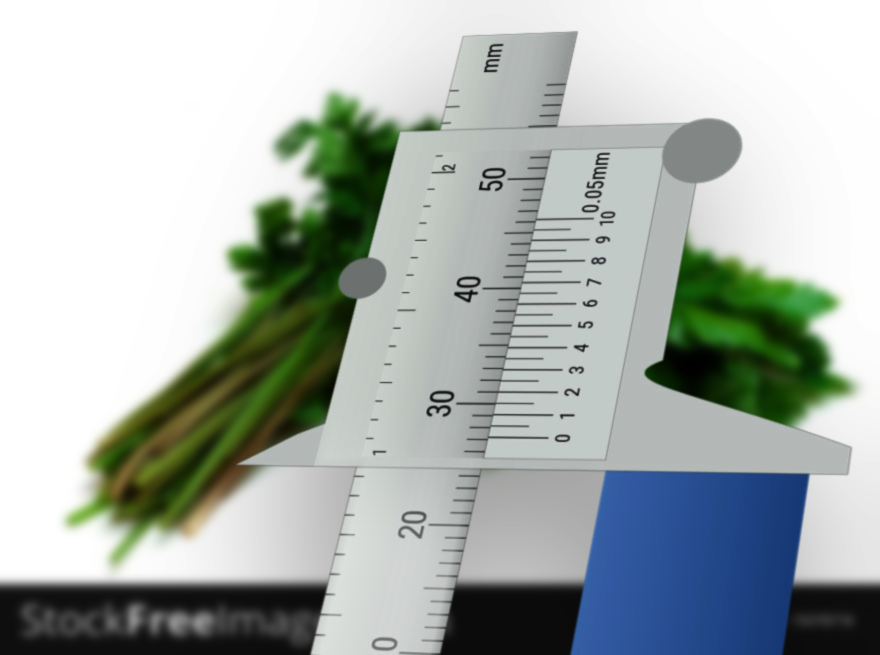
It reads **27.2** mm
